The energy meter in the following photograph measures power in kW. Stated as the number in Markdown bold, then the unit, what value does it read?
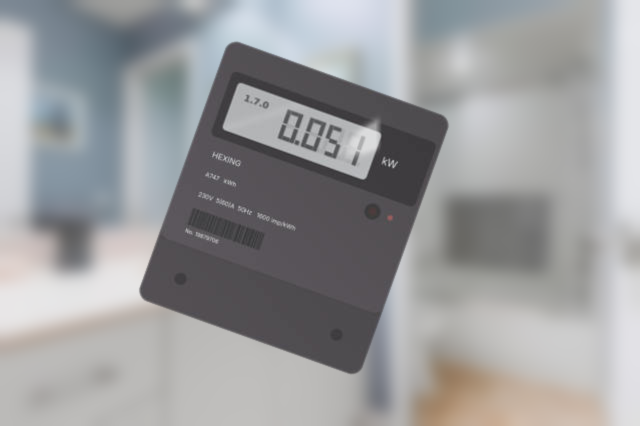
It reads **0.051** kW
